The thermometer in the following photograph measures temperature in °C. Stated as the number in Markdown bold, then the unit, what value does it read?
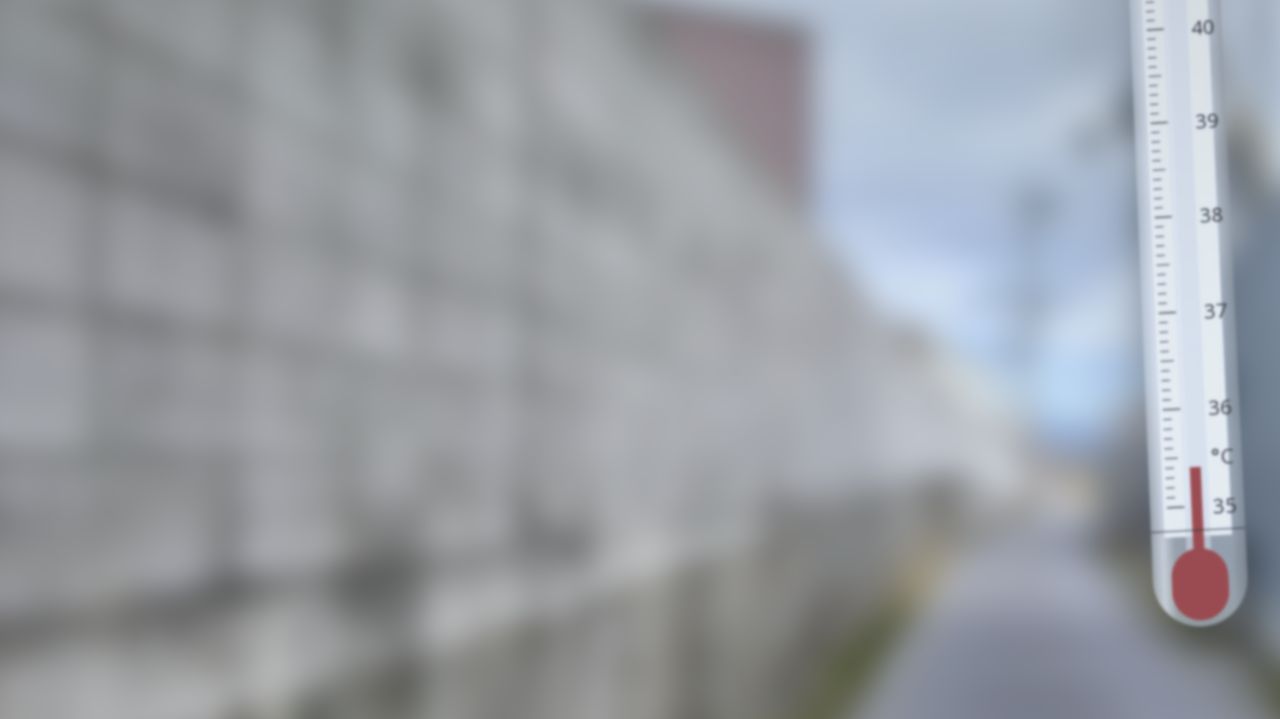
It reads **35.4** °C
